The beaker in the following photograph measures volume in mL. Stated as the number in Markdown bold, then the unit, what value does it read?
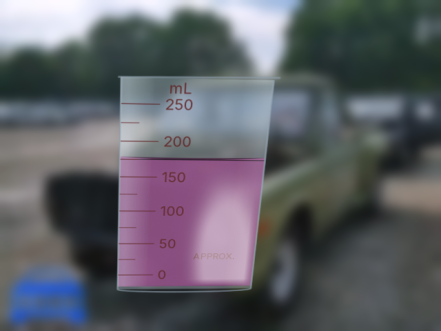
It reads **175** mL
